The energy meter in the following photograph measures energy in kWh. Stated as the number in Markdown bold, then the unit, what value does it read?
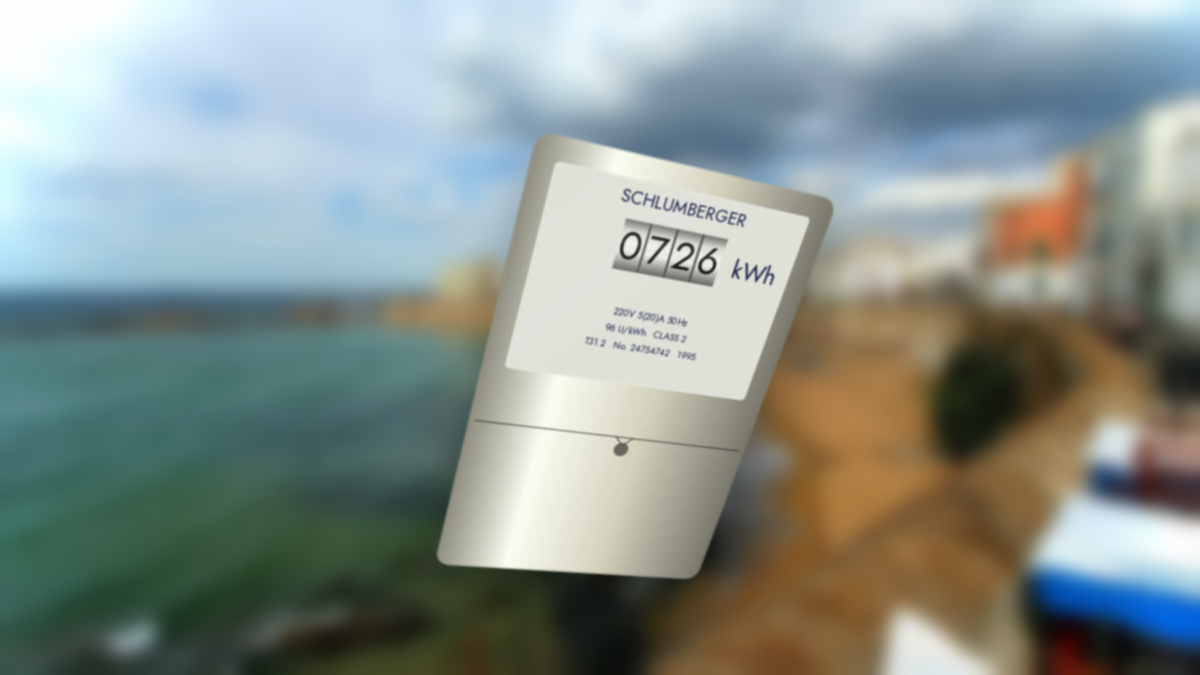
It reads **726** kWh
